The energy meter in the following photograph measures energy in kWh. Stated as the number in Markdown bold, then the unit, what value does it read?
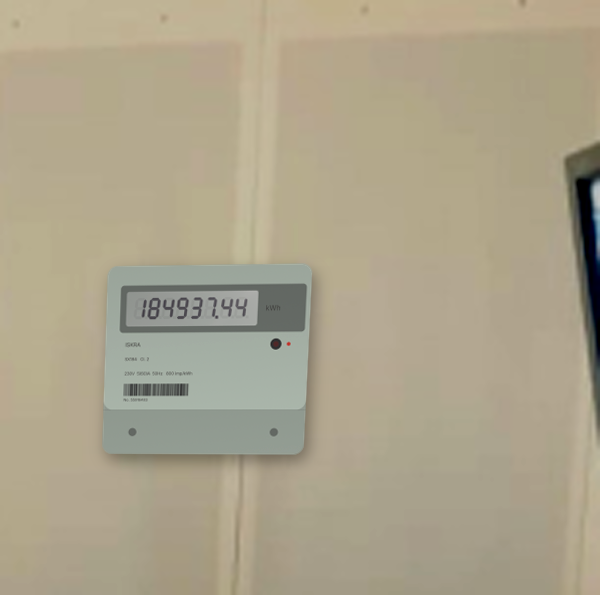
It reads **184937.44** kWh
